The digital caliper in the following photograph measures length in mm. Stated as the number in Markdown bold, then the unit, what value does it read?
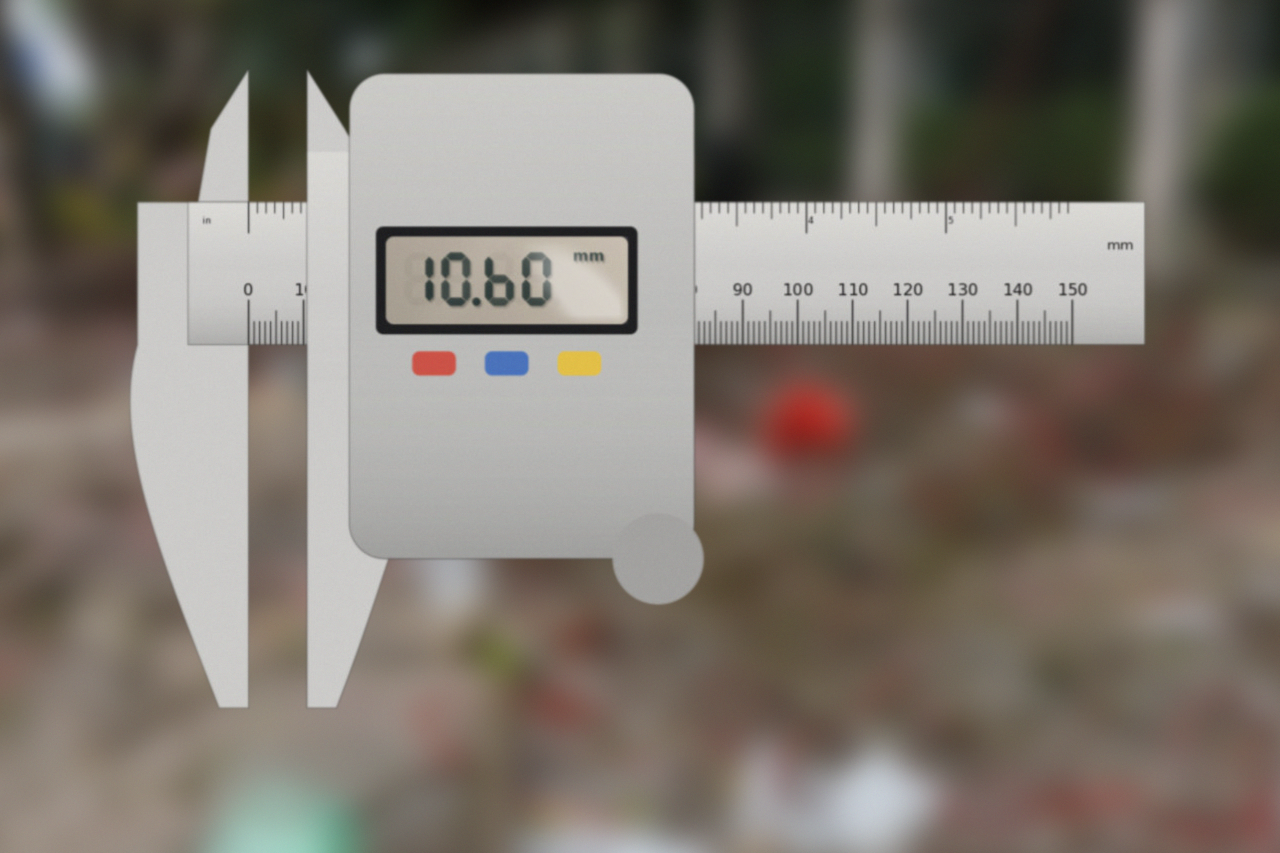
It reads **10.60** mm
